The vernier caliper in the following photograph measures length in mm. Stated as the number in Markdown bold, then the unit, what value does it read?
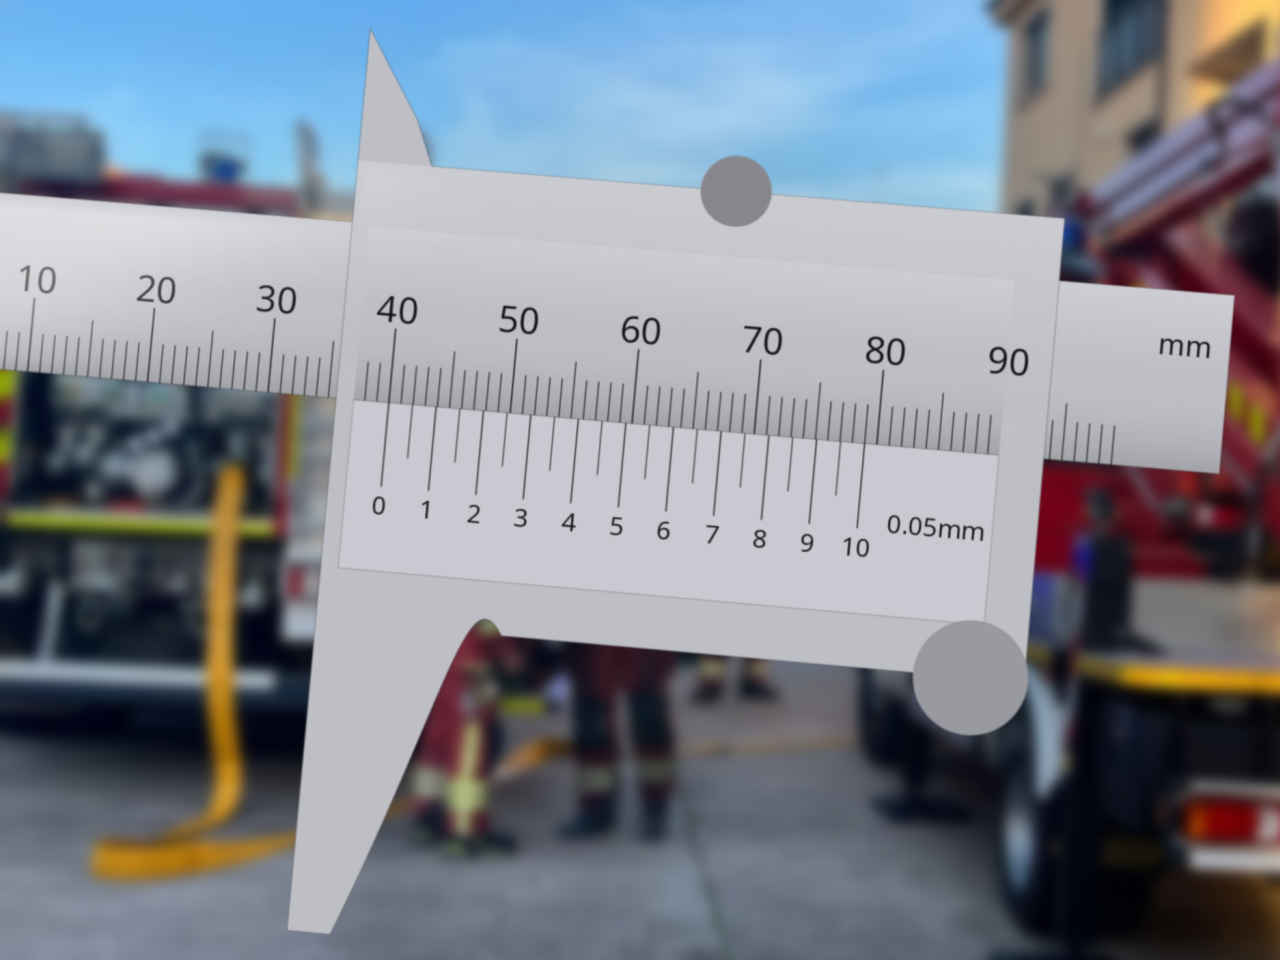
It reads **40.0** mm
